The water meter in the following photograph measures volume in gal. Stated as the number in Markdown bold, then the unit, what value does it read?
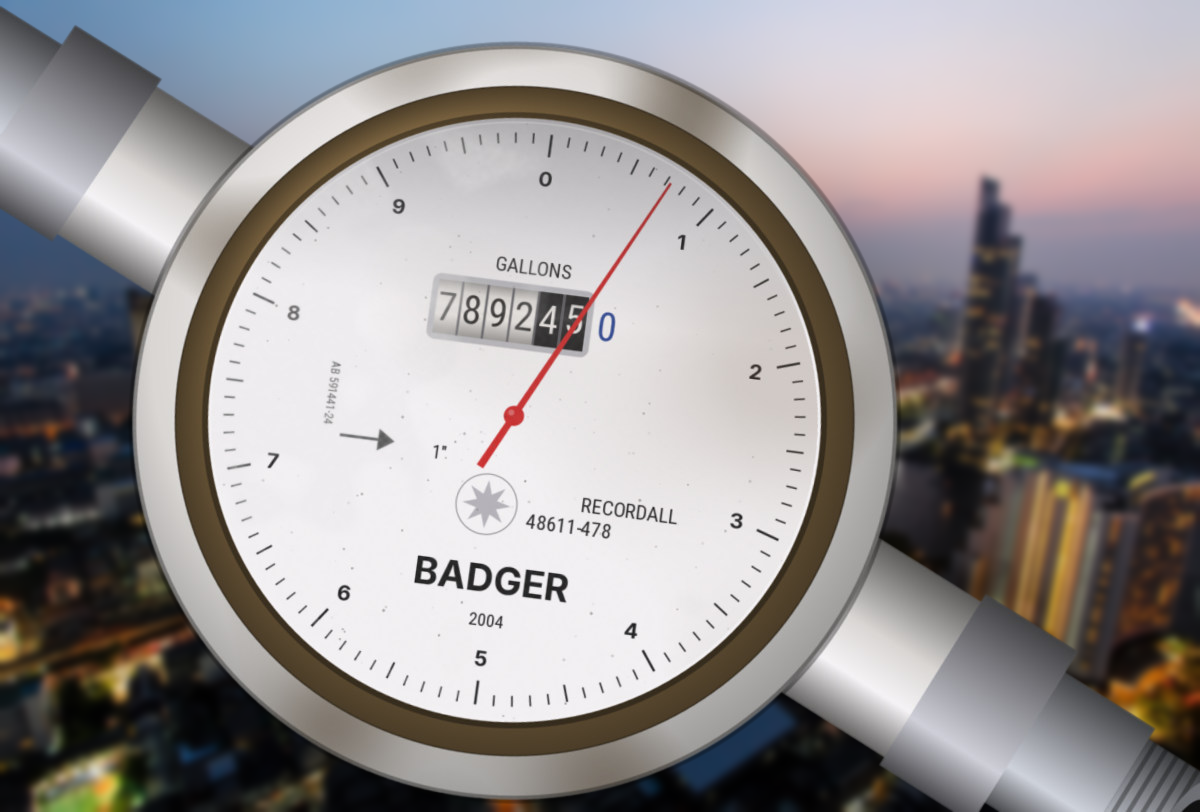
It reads **7892450.7** gal
